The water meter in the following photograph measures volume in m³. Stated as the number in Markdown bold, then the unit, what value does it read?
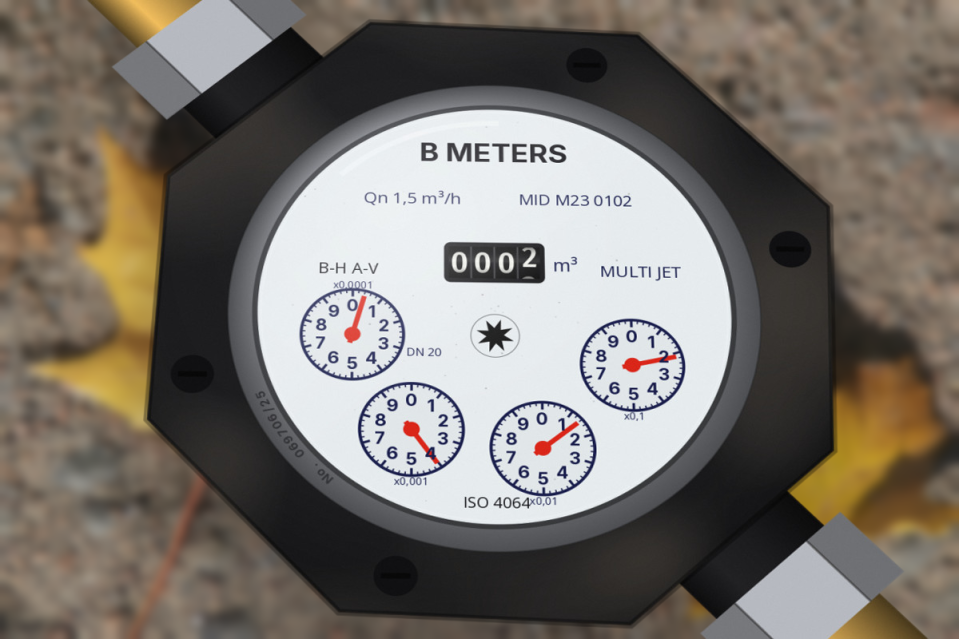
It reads **2.2140** m³
